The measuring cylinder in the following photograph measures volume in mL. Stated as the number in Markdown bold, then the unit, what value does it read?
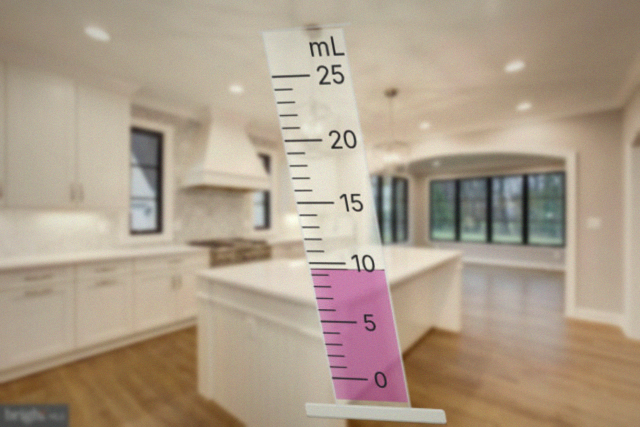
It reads **9.5** mL
